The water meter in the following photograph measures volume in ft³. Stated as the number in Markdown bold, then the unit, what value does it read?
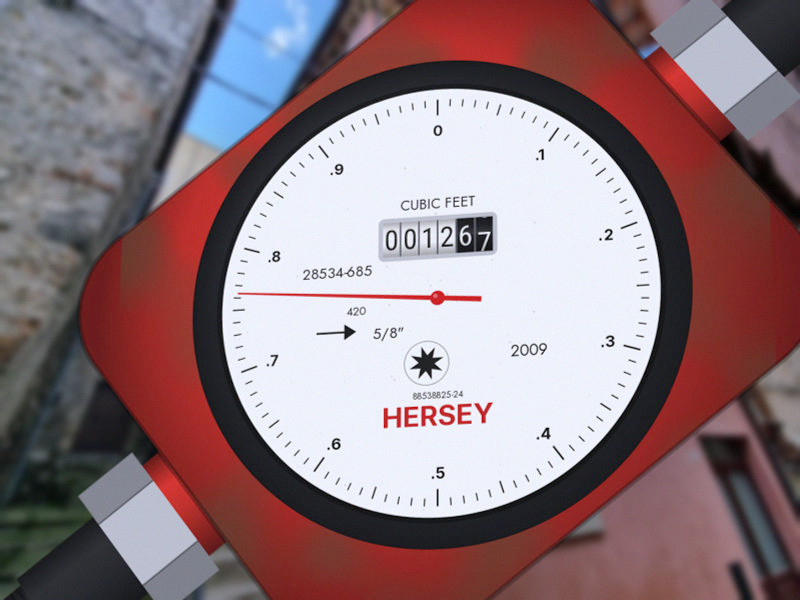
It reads **1266.76** ft³
